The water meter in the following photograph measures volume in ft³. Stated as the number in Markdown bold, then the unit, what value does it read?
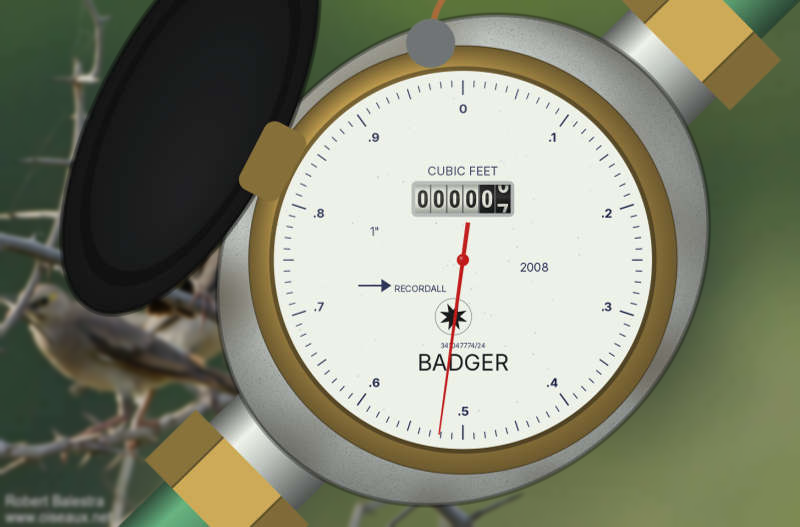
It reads **6.52** ft³
